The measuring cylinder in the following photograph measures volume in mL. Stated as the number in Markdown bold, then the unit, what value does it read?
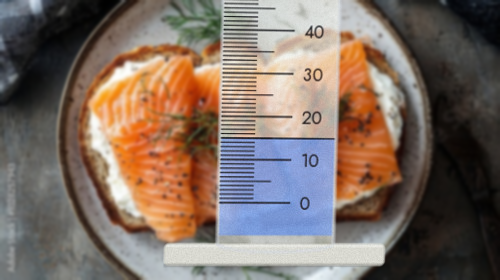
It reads **15** mL
